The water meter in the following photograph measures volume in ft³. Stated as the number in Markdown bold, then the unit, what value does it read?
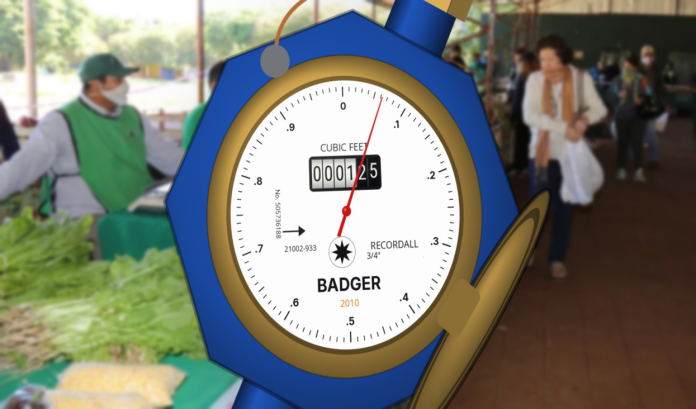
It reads **125.06** ft³
